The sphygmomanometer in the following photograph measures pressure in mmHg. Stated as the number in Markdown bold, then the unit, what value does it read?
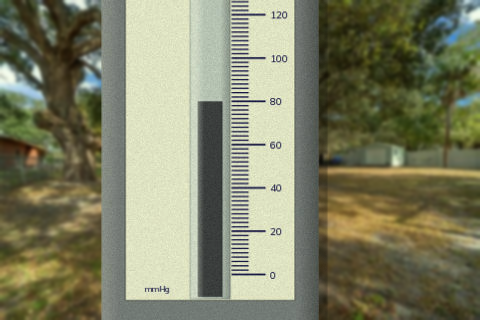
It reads **80** mmHg
